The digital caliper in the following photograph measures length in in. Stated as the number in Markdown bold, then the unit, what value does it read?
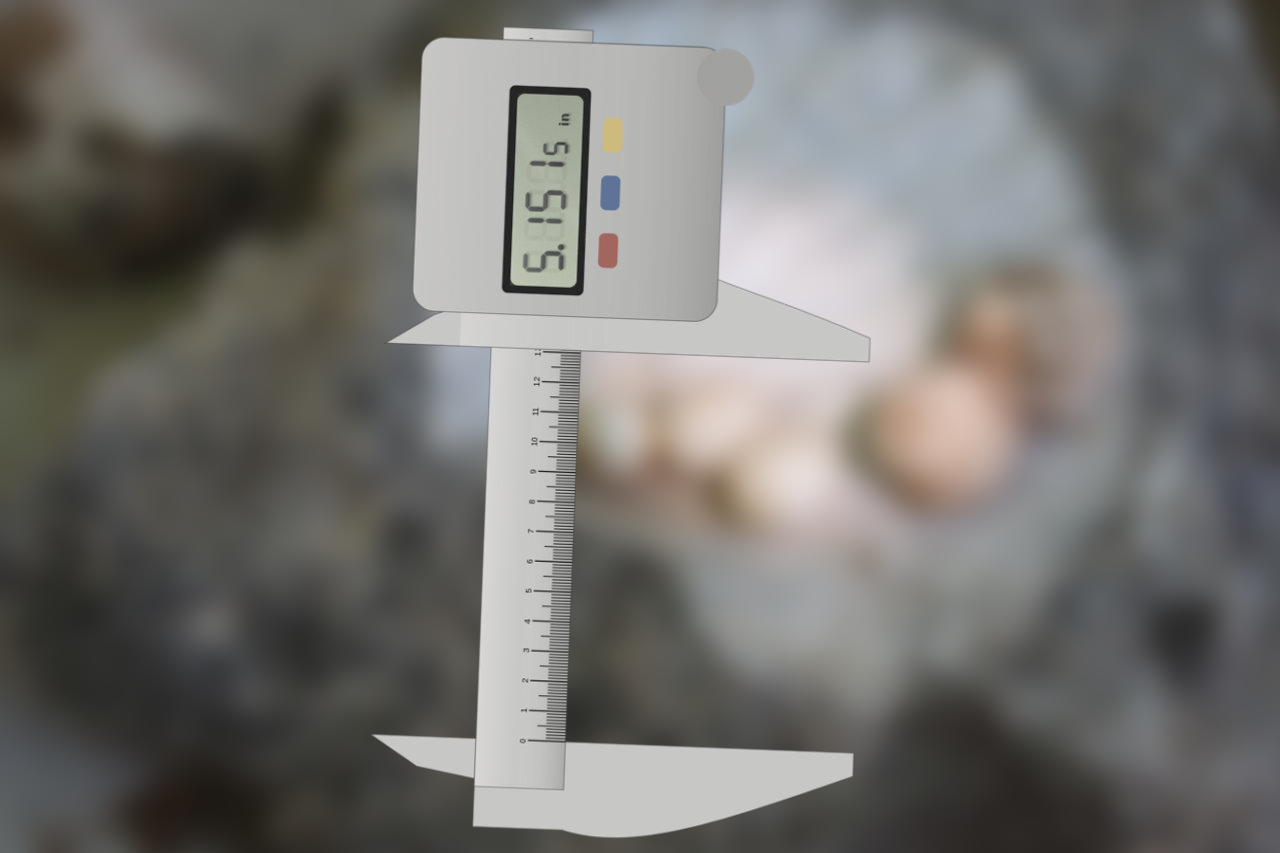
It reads **5.1515** in
